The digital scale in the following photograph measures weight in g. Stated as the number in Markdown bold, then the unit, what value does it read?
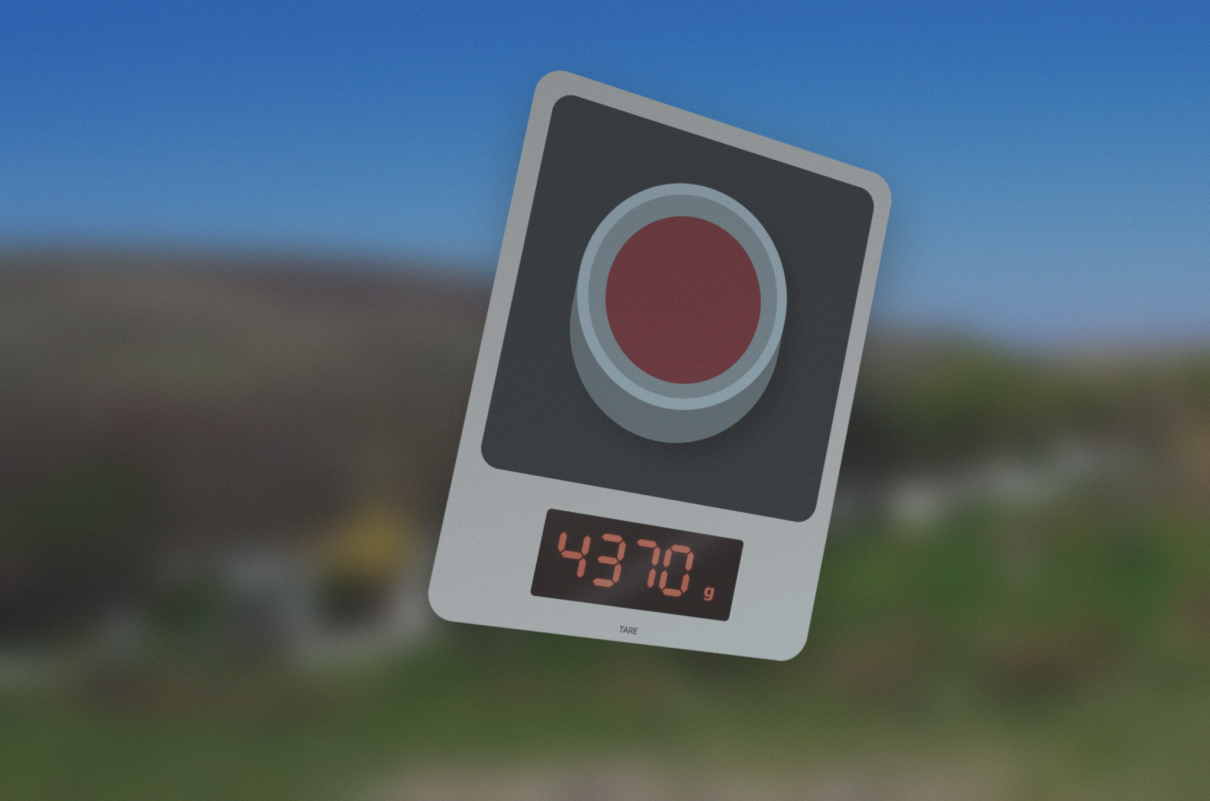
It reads **4370** g
